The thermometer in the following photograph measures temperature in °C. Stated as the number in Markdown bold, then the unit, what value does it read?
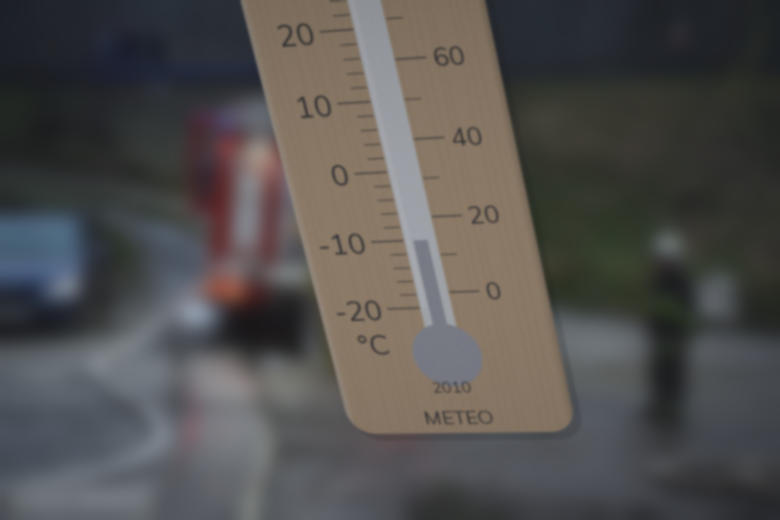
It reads **-10** °C
